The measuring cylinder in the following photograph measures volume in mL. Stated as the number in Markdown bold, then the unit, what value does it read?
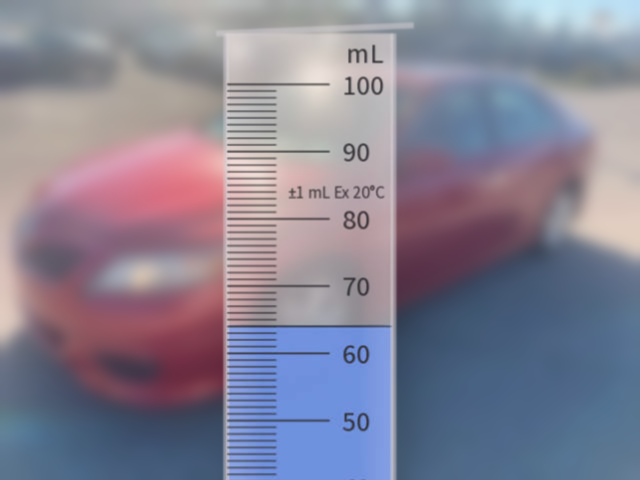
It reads **64** mL
